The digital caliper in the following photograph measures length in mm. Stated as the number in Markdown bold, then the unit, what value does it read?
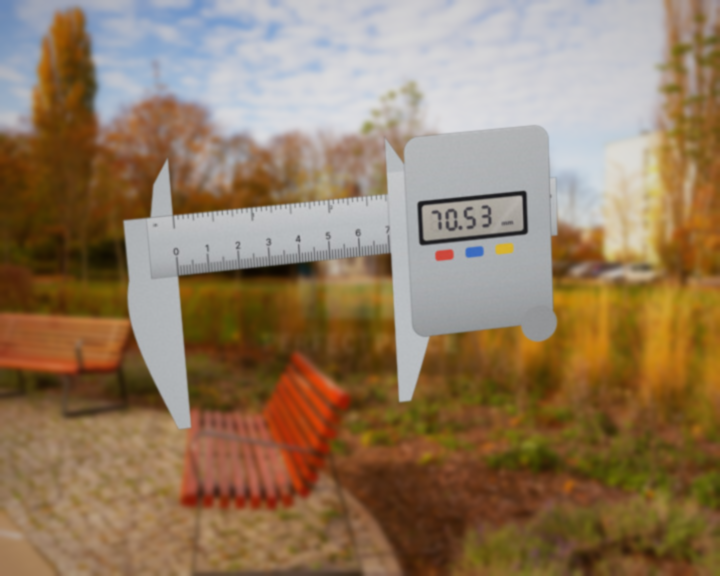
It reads **70.53** mm
